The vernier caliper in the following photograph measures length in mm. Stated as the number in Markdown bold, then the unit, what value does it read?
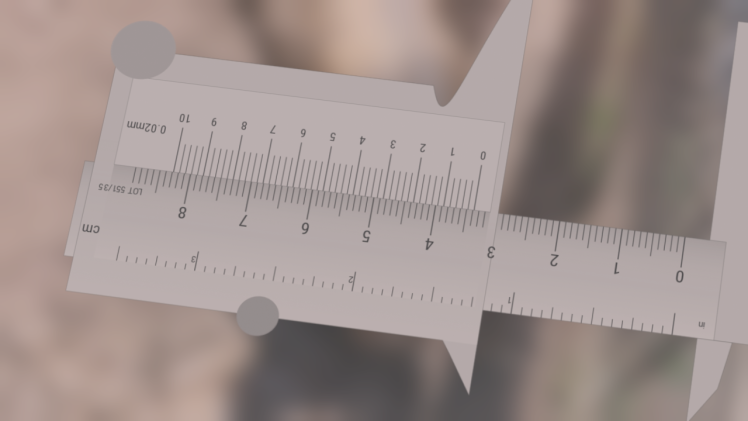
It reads **33.8** mm
